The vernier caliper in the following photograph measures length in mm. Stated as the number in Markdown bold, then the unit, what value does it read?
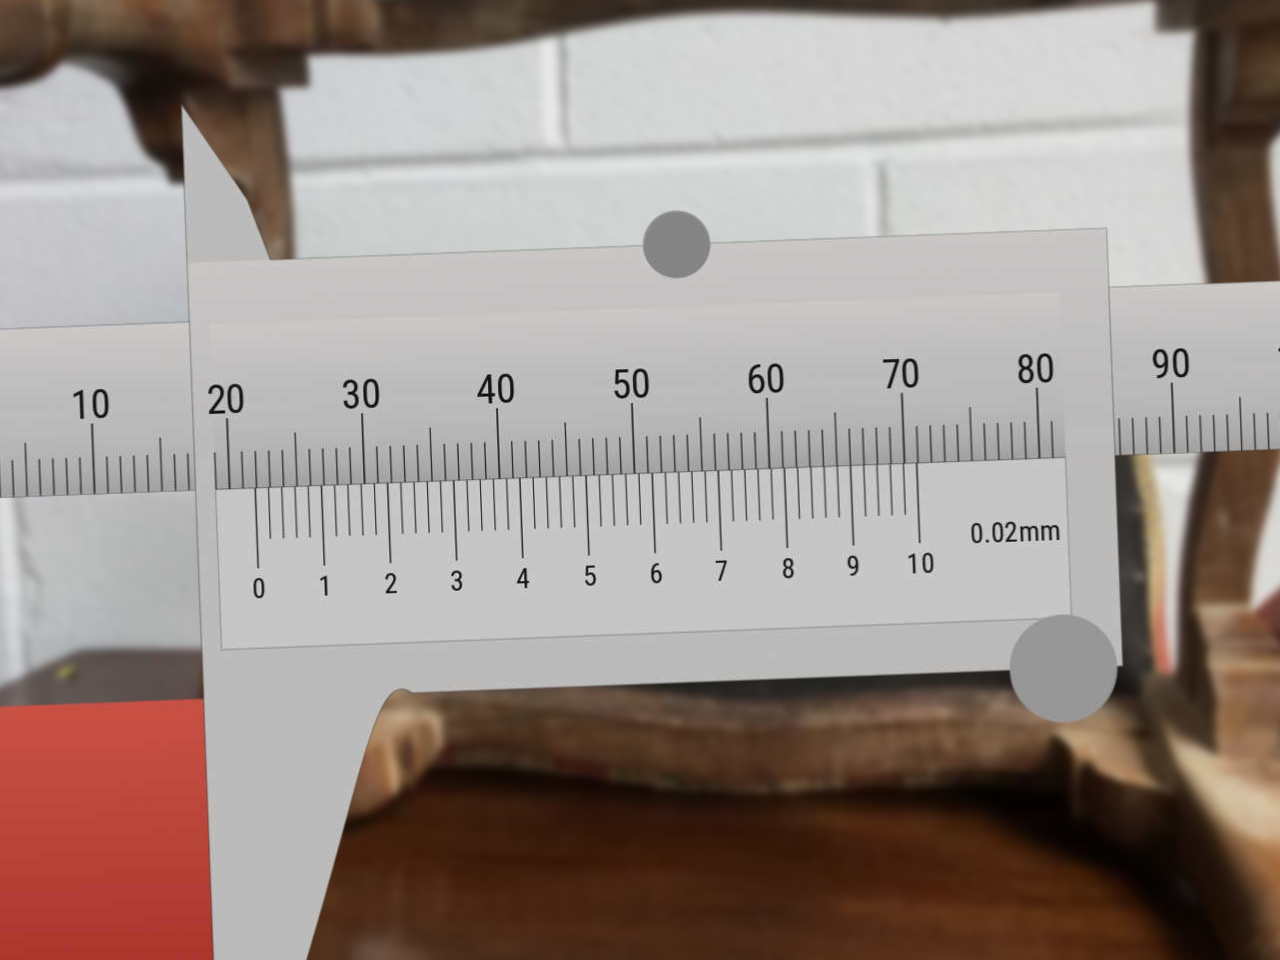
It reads **21.9** mm
